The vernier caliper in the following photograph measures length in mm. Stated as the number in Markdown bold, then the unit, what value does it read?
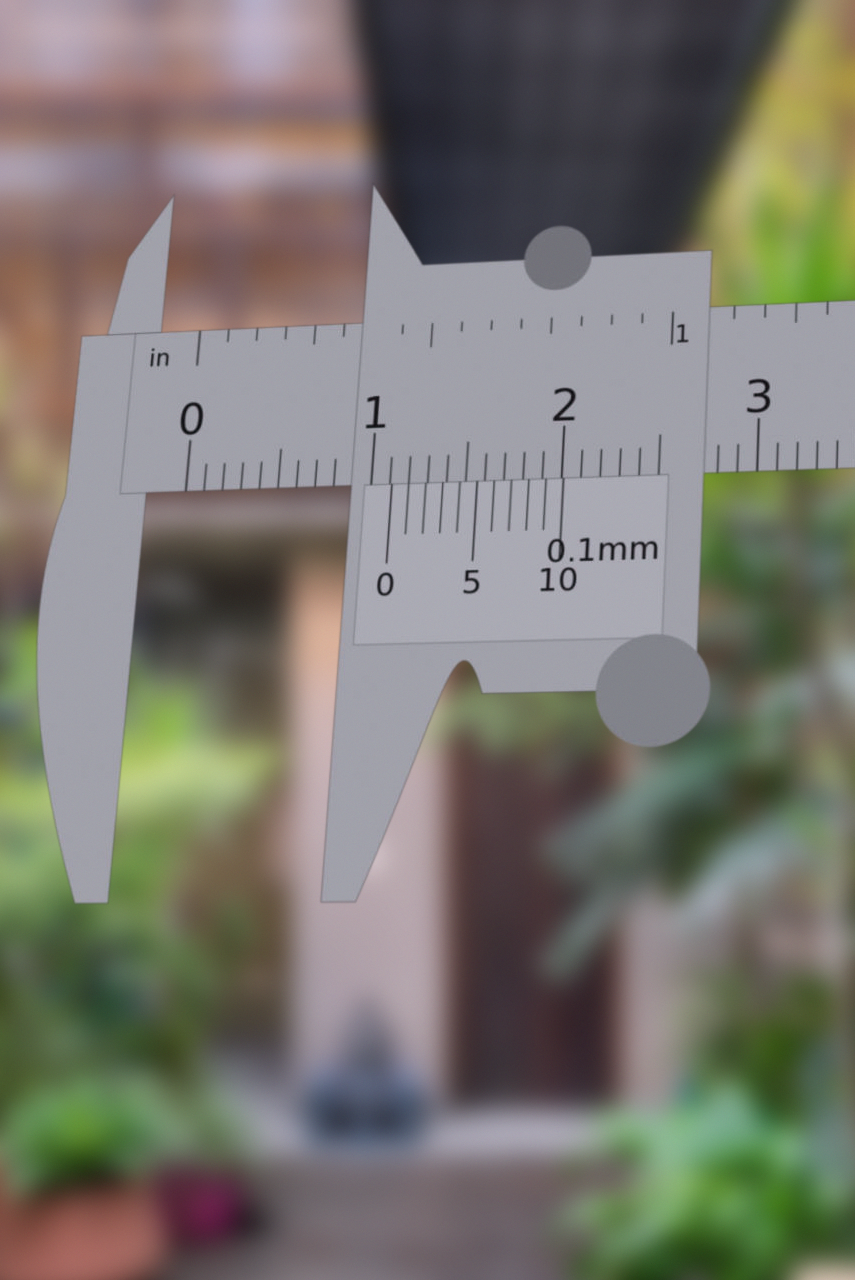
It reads **11.1** mm
